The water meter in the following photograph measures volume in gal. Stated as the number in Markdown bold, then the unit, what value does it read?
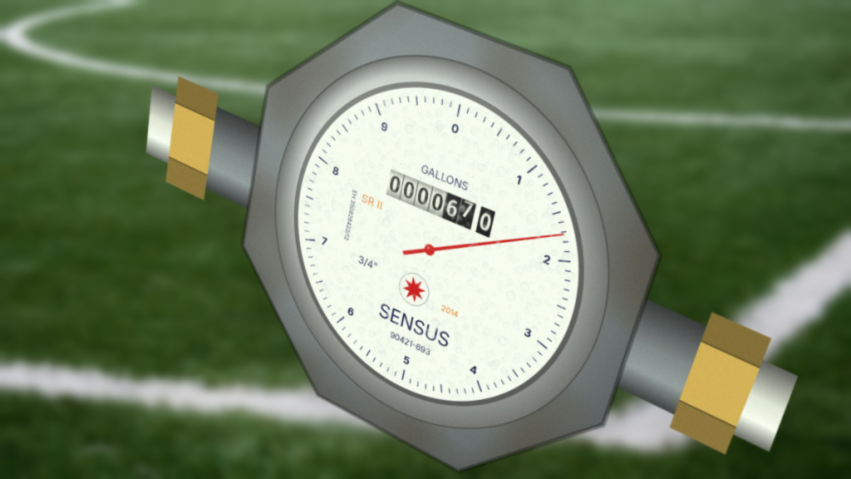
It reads **671.7** gal
